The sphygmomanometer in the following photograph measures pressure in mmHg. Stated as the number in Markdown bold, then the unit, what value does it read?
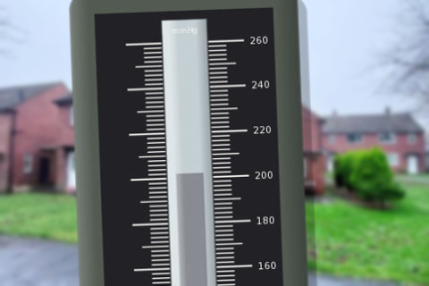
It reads **202** mmHg
